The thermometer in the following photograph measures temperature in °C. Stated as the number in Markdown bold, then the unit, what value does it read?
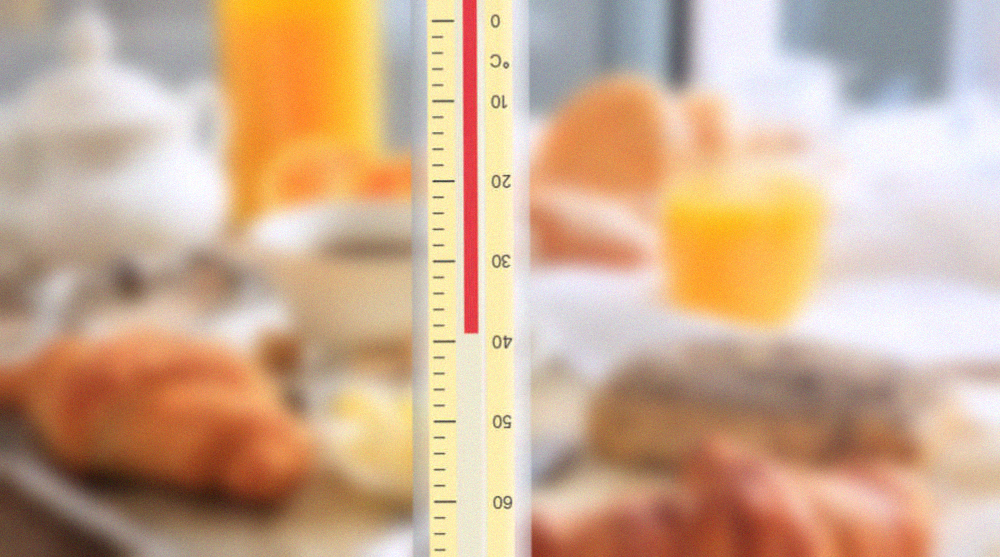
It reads **39** °C
